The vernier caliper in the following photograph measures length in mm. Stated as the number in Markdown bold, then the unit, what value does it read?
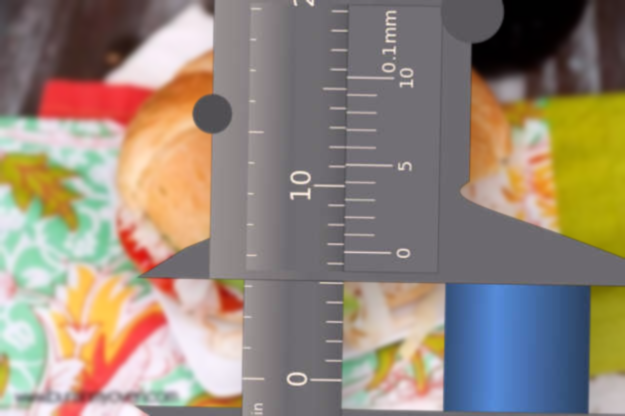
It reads **6.6** mm
